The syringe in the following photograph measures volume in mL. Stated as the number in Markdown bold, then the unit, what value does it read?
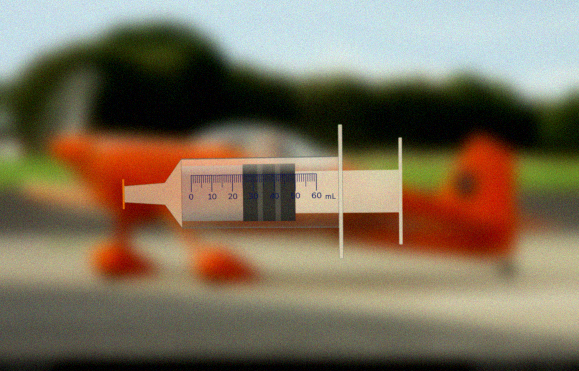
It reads **25** mL
